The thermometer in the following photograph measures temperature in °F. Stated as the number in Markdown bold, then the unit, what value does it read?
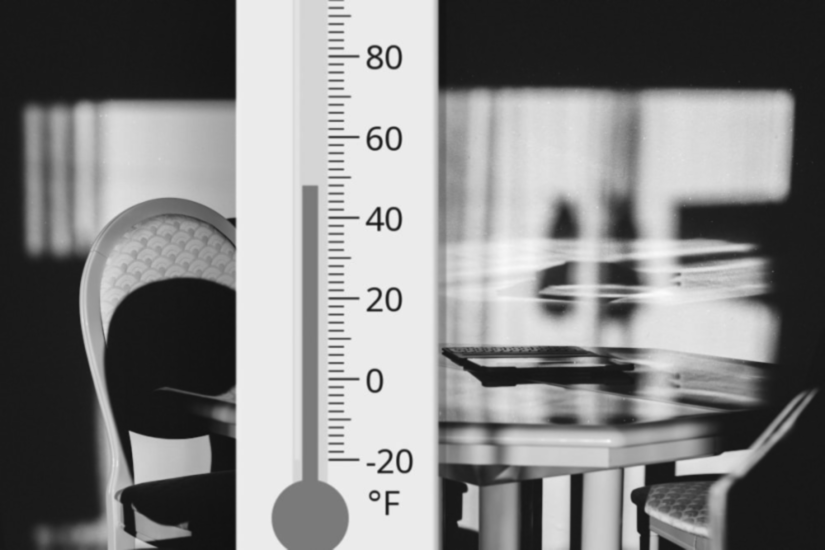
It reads **48** °F
